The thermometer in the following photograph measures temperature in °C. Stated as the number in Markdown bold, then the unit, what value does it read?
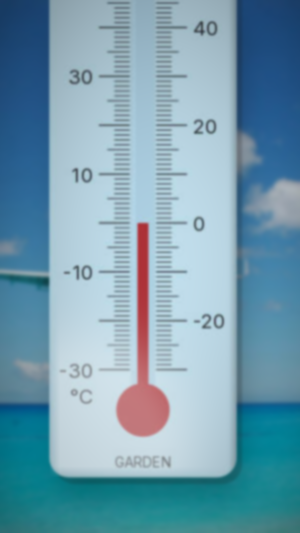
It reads **0** °C
